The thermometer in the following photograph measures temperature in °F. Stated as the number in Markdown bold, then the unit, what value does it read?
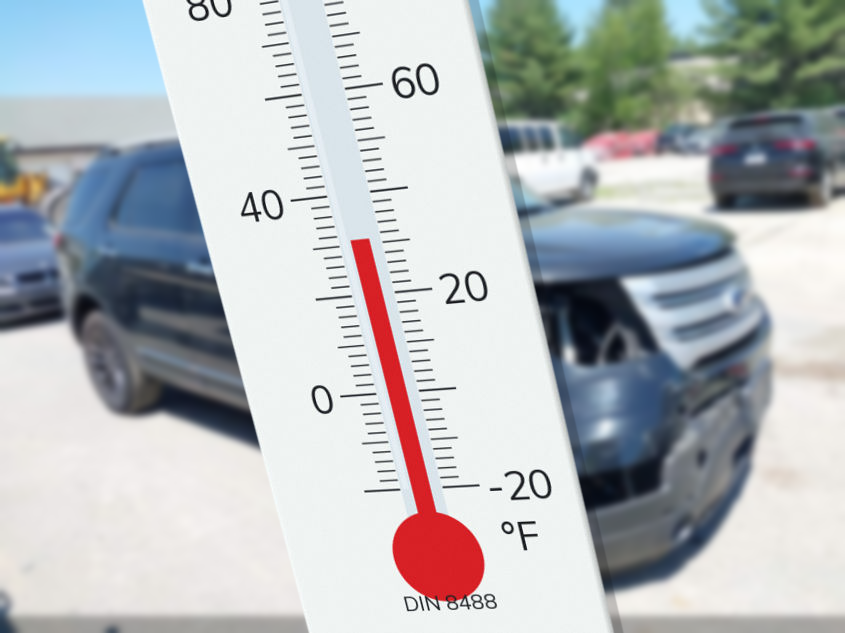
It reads **31** °F
